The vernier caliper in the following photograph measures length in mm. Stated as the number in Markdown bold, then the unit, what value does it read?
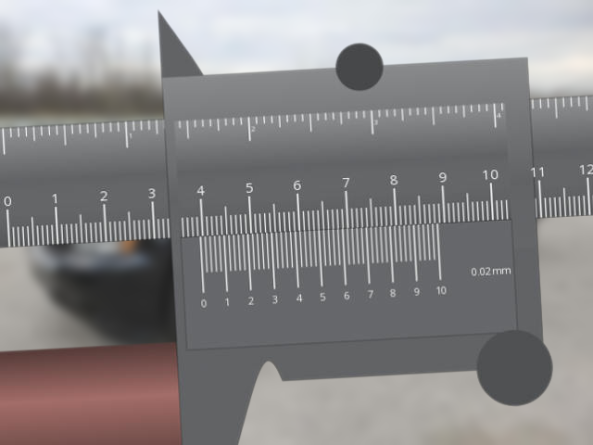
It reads **39.5** mm
